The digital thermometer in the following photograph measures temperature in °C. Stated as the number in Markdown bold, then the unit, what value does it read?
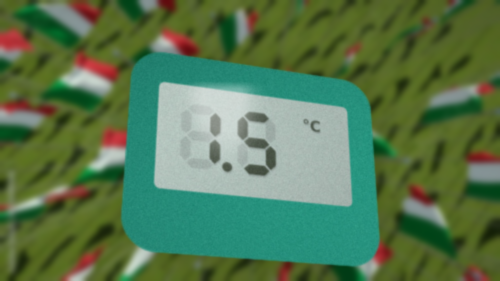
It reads **1.5** °C
